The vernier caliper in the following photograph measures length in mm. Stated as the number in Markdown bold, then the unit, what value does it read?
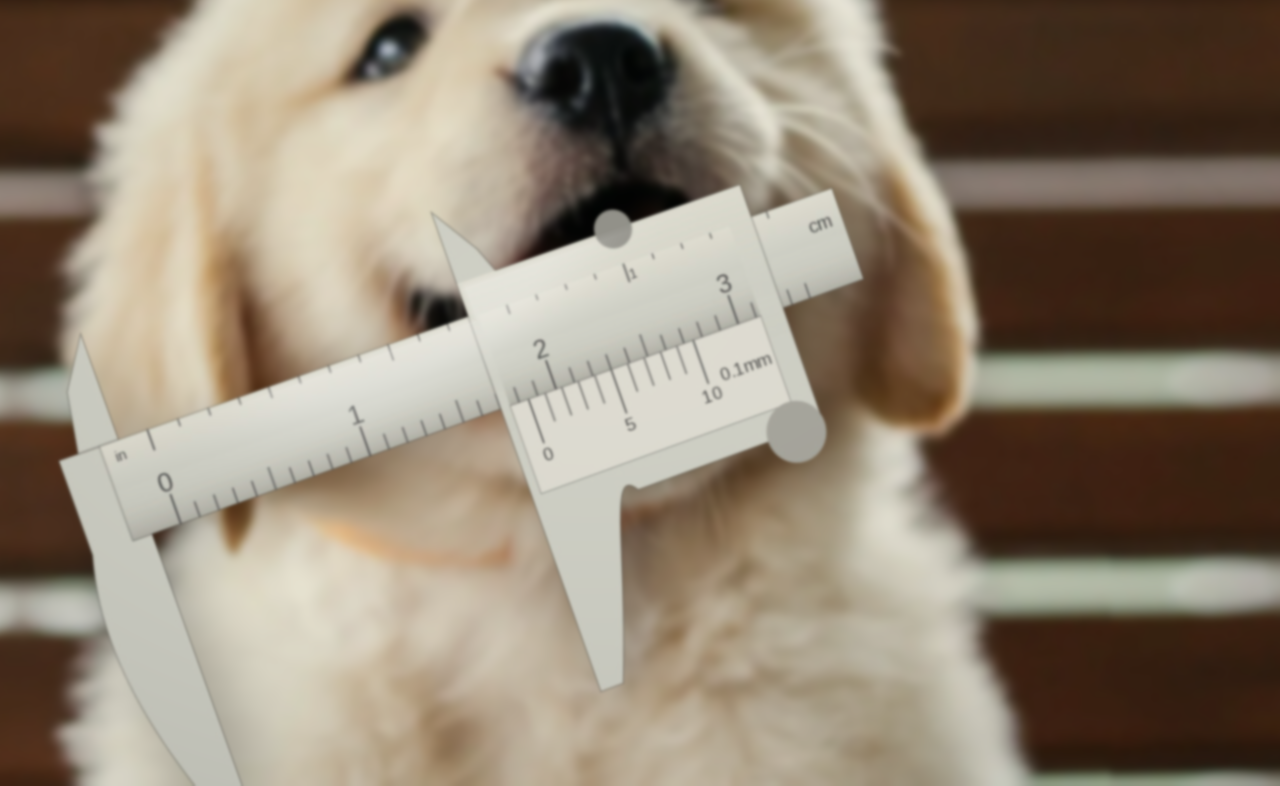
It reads **18.5** mm
